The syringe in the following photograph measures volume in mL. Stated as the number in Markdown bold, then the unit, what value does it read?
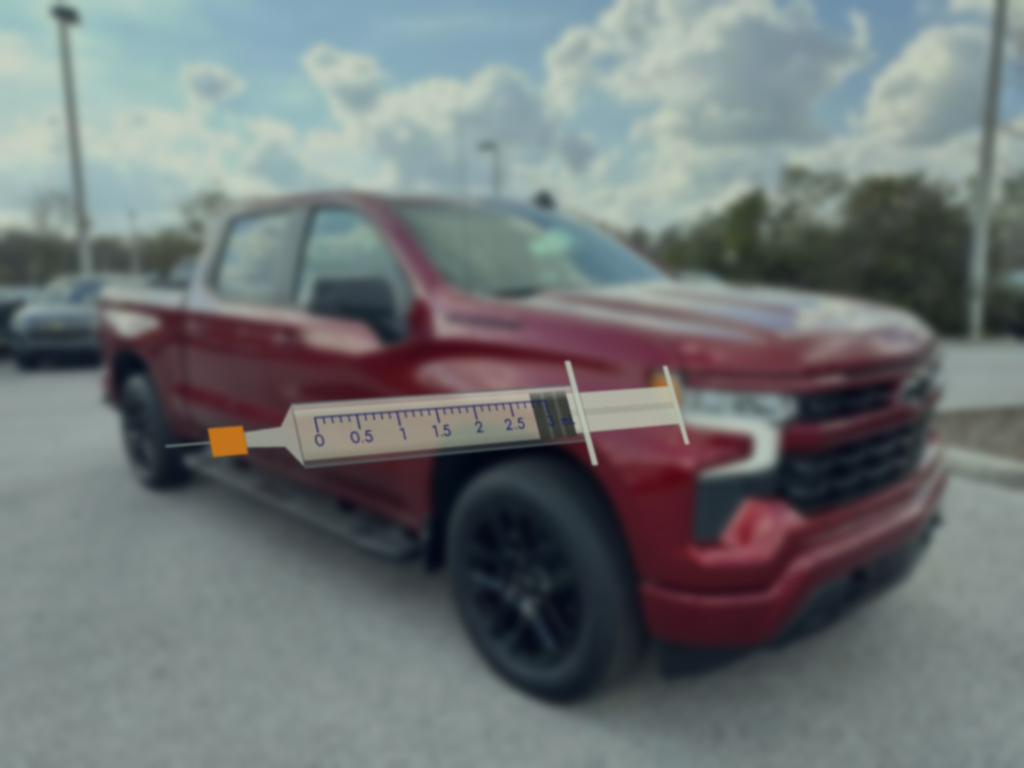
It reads **2.8** mL
